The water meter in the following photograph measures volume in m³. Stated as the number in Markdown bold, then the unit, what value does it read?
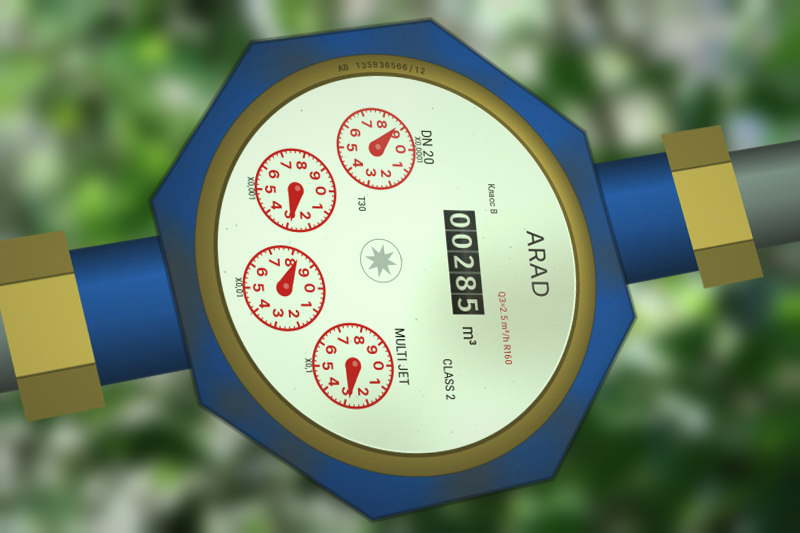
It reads **285.2828** m³
